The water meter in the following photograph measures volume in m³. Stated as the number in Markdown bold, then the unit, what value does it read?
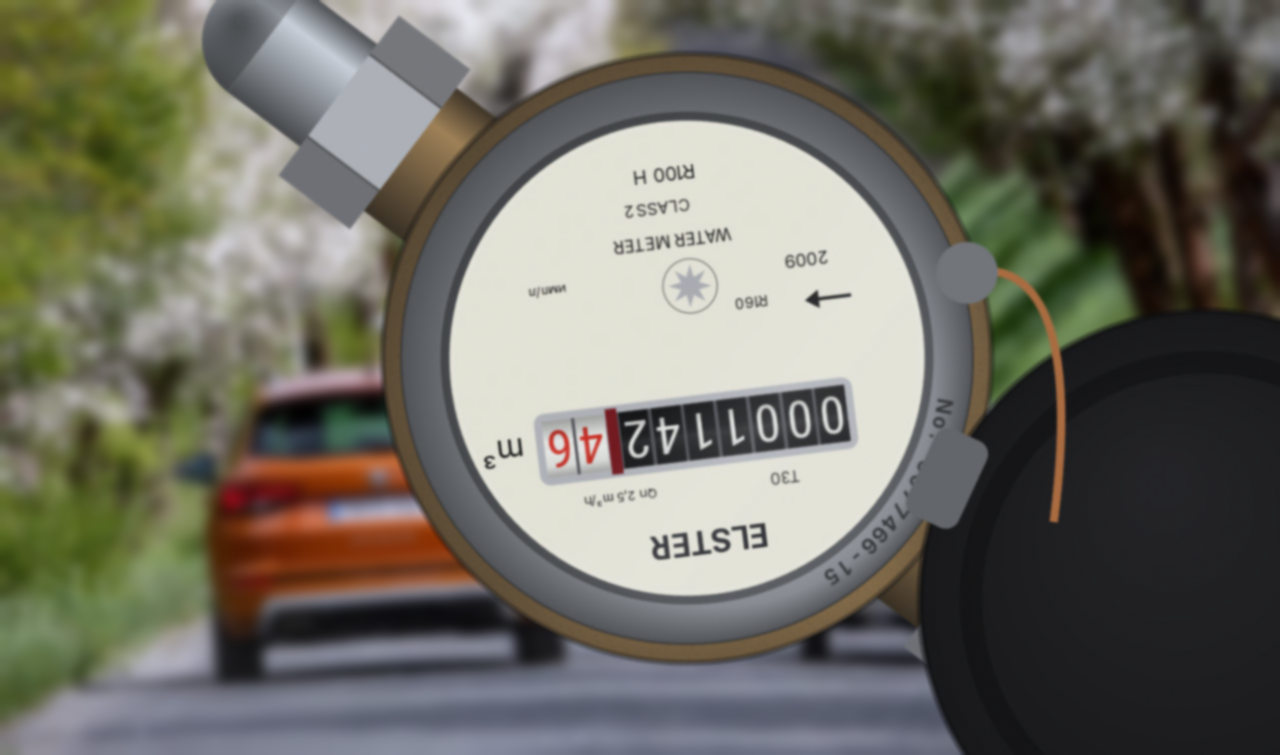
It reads **1142.46** m³
